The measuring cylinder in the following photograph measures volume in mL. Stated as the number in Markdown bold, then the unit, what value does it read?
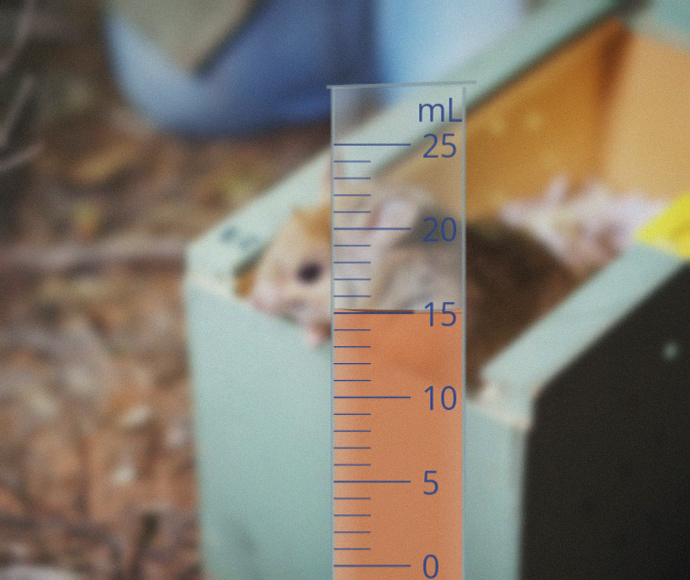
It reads **15** mL
